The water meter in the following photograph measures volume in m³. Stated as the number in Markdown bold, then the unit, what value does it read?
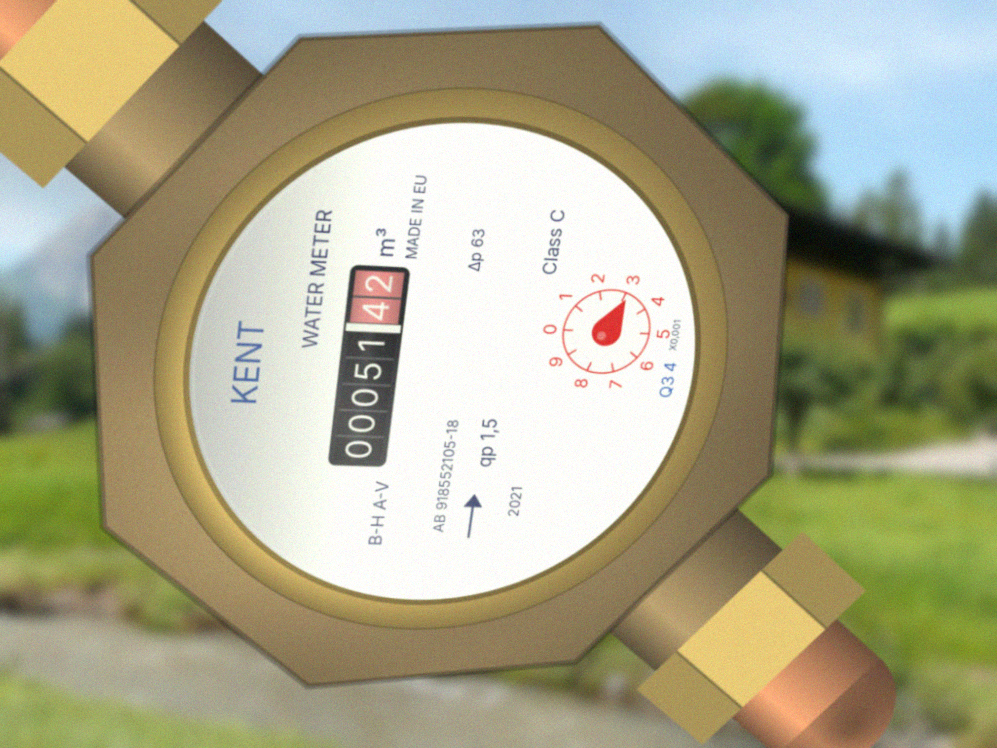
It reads **51.423** m³
